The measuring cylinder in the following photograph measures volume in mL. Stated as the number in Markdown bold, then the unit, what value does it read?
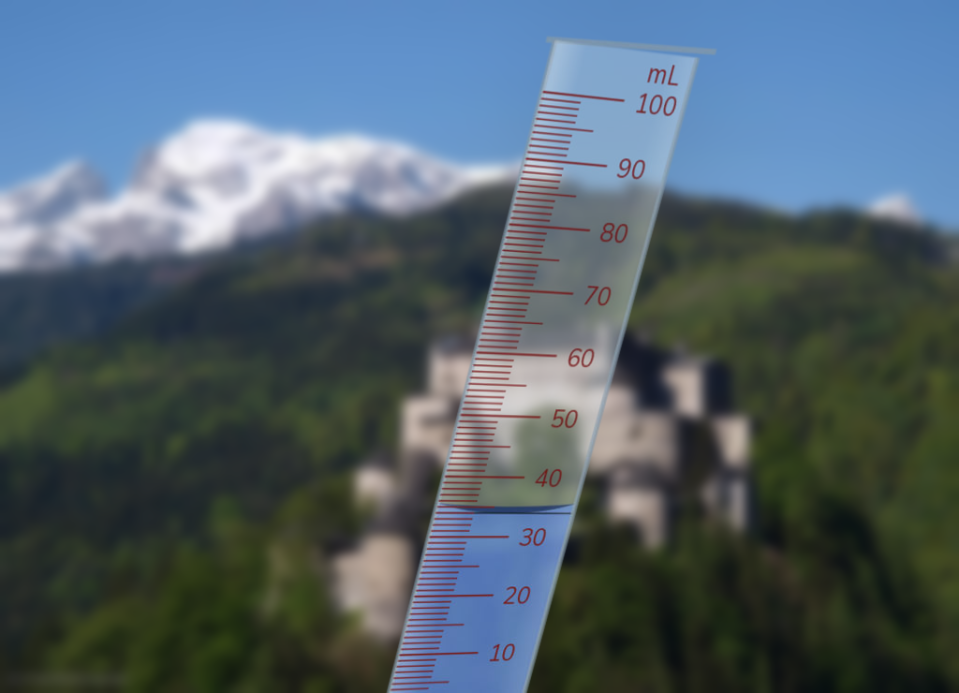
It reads **34** mL
